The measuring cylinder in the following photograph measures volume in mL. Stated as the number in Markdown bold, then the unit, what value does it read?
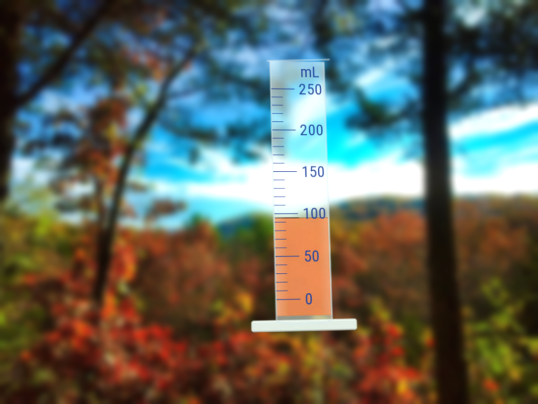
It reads **95** mL
